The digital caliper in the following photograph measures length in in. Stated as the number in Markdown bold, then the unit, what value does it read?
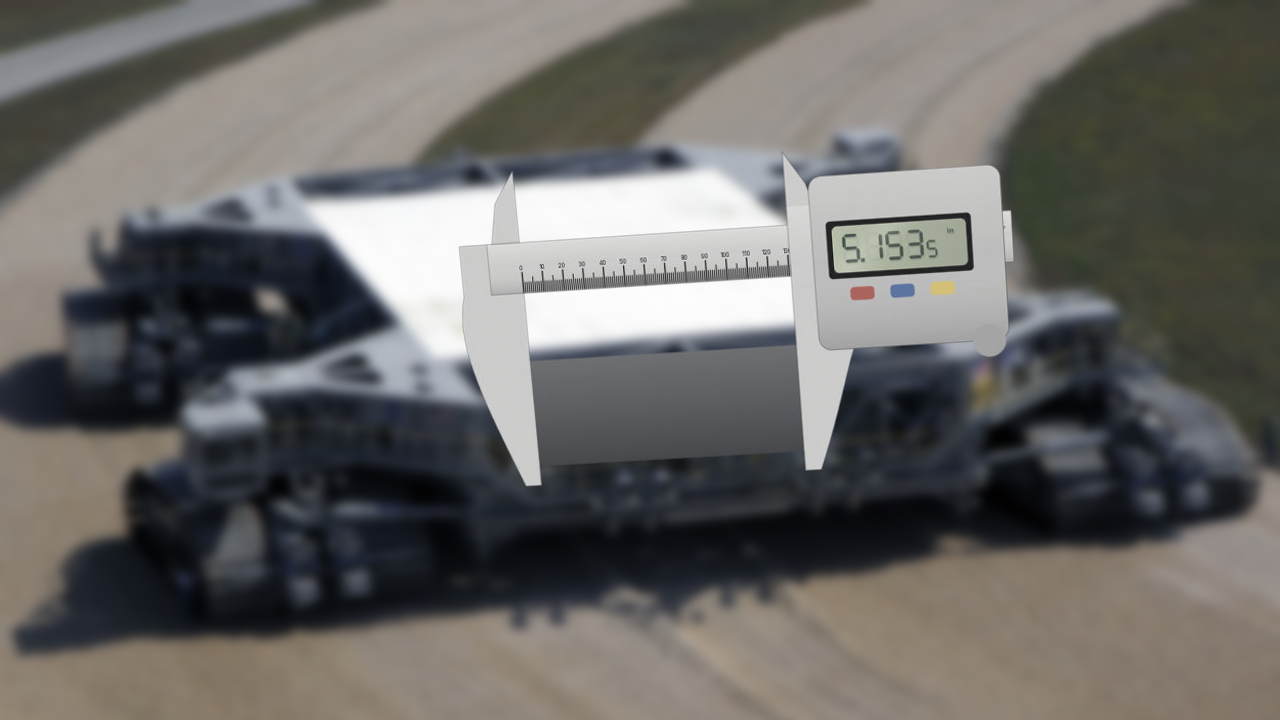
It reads **5.1535** in
